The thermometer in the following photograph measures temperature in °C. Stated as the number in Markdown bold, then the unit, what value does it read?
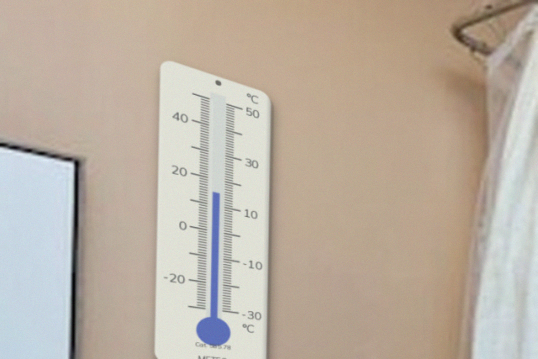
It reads **15** °C
